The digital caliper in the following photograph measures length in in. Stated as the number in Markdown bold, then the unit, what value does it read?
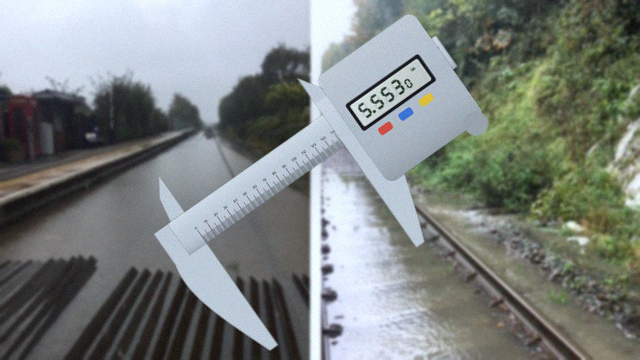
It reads **5.5530** in
